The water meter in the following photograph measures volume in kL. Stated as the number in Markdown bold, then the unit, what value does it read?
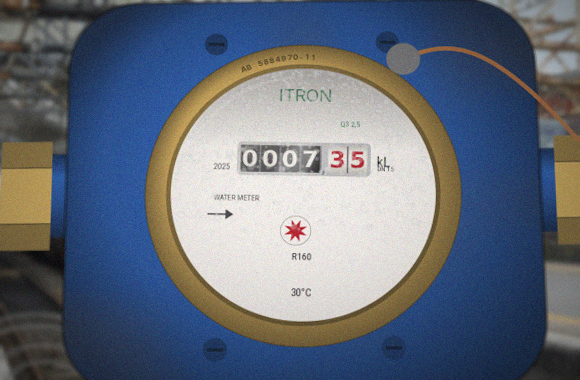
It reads **7.35** kL
